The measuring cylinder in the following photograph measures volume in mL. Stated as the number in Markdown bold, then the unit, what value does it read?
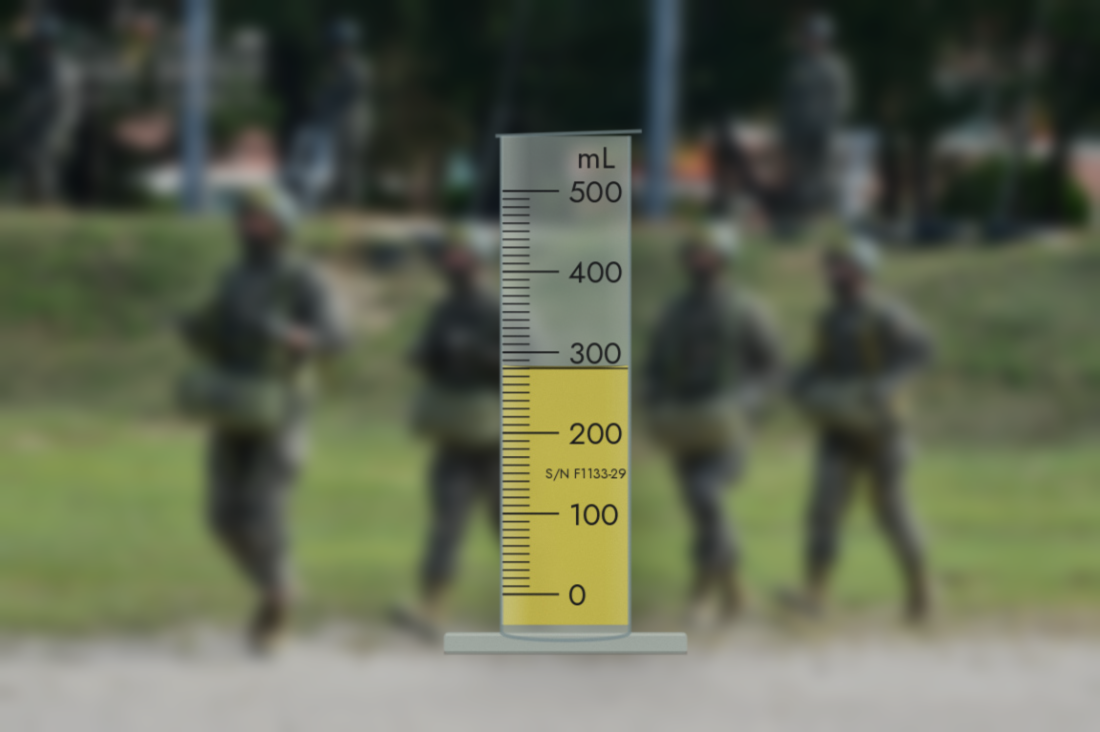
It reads **280** mL
